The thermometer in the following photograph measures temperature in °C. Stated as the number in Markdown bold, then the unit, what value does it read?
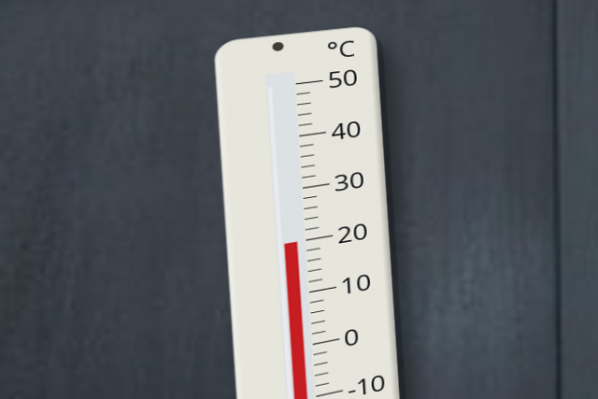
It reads **20** °C
